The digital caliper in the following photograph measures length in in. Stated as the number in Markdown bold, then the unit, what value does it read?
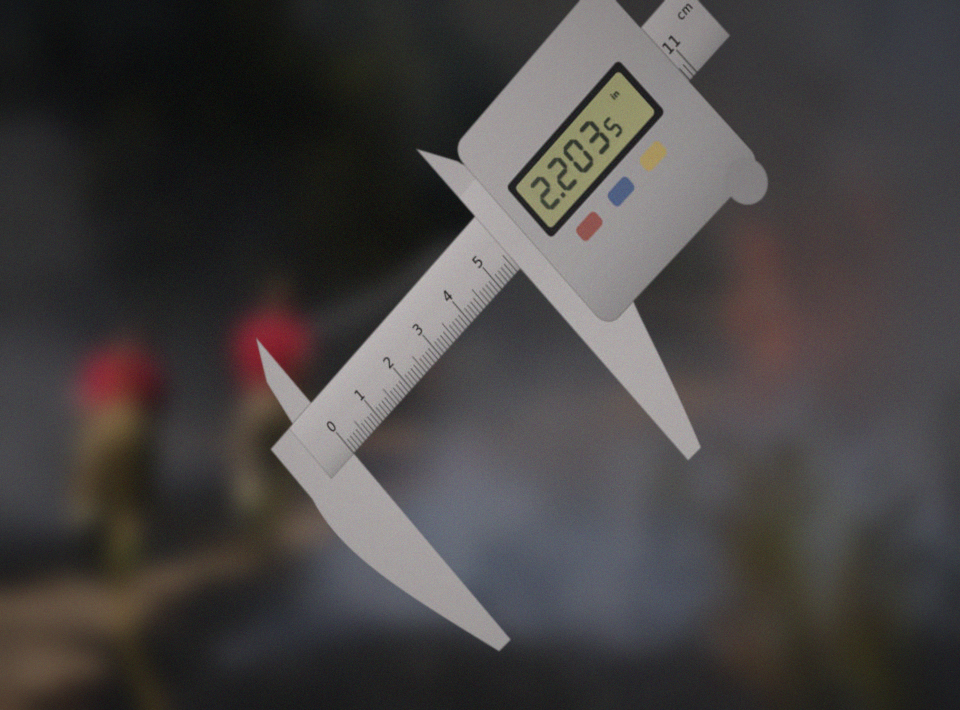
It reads **2.2035** in
